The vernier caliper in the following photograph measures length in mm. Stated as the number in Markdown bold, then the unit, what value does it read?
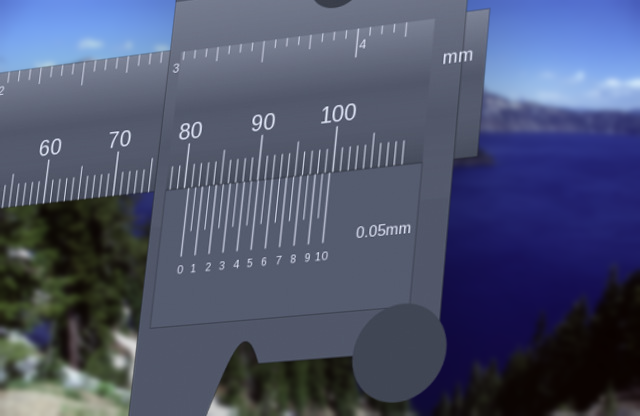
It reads **80.6** mm
